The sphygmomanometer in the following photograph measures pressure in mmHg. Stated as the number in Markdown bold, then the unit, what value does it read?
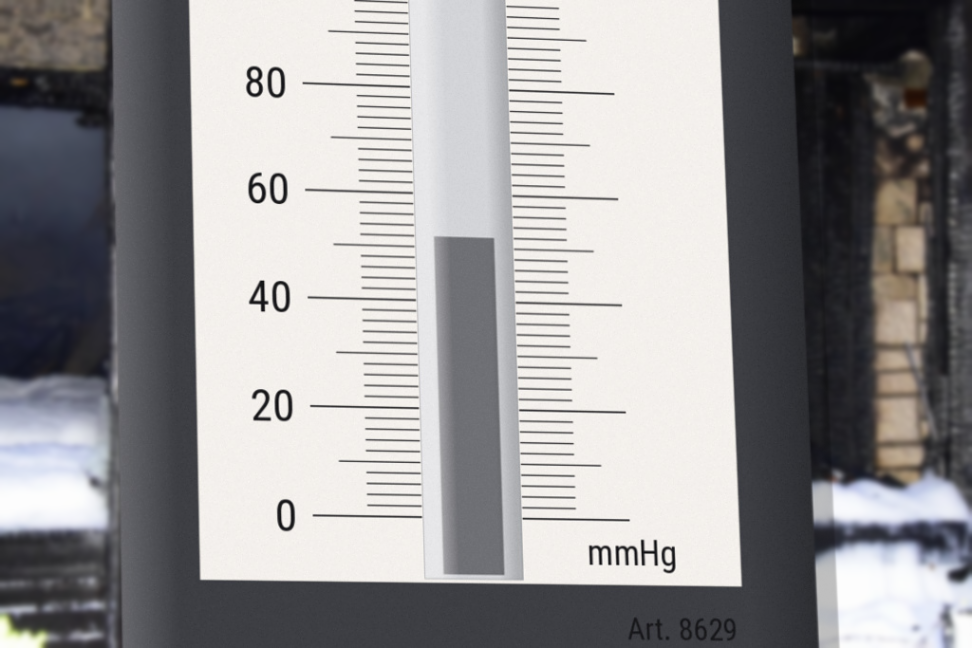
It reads **52** mmHg
